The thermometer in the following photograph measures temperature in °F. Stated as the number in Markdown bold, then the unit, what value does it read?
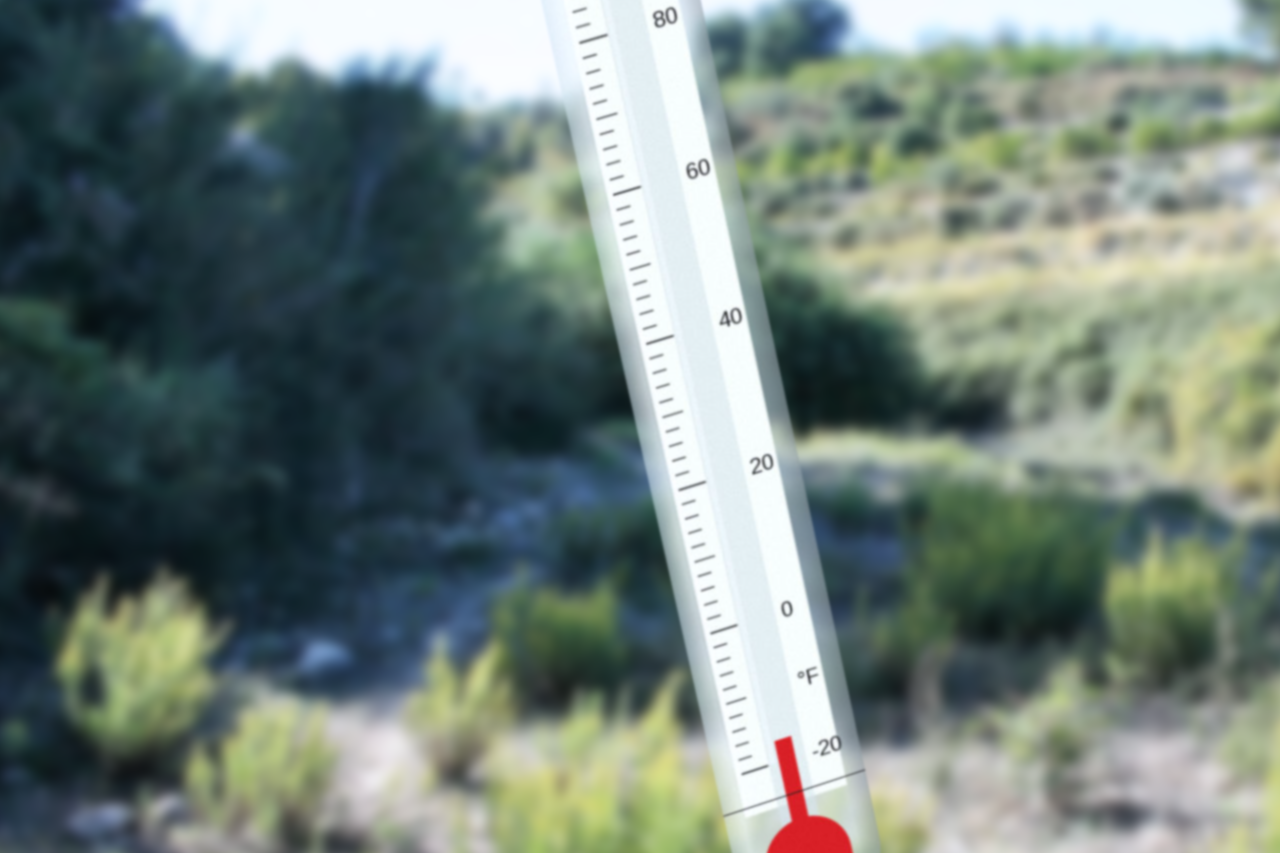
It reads **-17** °F
